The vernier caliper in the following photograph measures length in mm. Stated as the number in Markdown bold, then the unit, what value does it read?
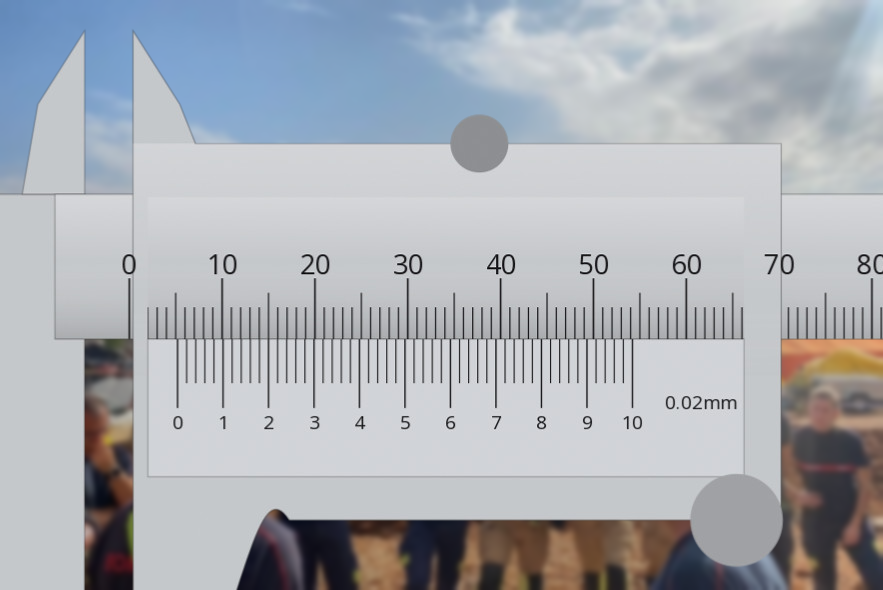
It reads **5.2** mm
